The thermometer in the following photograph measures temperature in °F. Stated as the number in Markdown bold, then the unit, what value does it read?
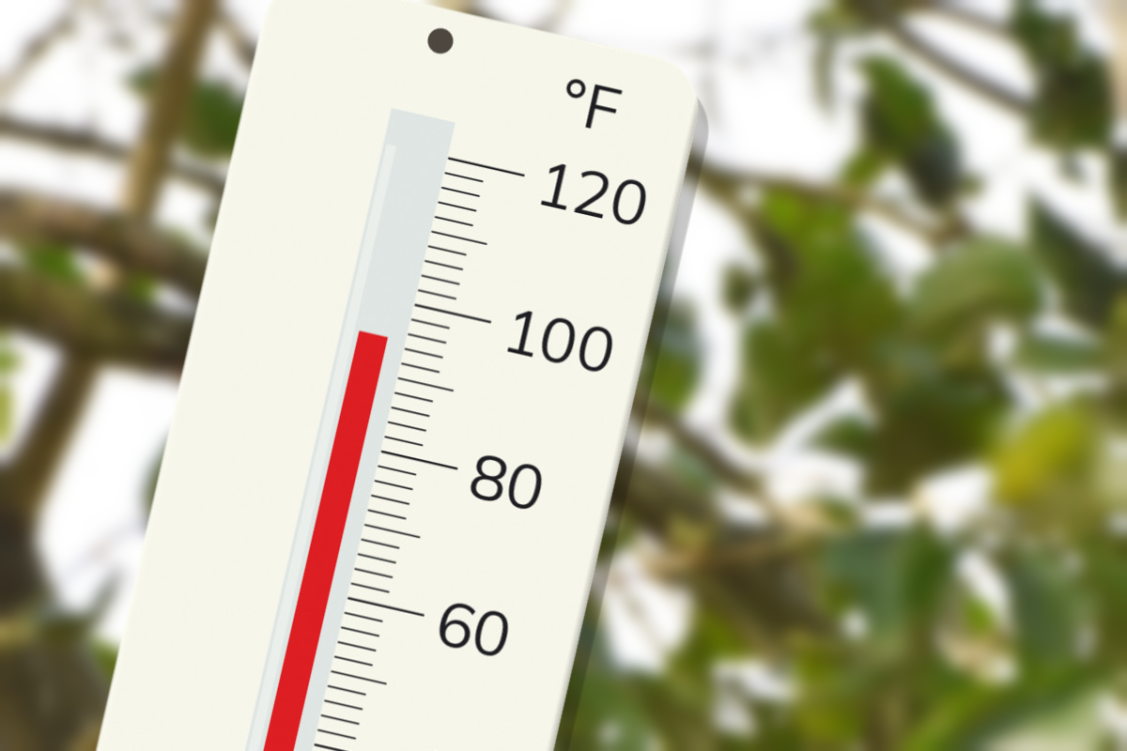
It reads **95** °F
